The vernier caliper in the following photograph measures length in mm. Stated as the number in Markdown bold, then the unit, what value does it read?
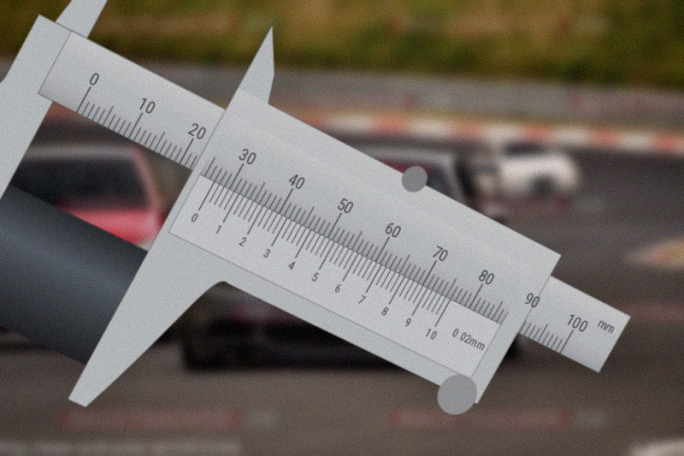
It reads **27.0** mm
